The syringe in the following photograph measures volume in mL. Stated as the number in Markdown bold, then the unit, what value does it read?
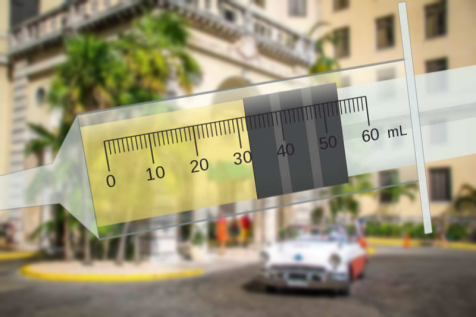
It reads **32** mL
